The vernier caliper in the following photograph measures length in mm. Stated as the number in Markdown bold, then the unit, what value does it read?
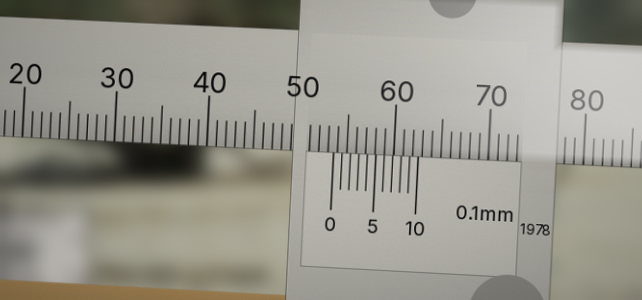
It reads **53.6** mm
